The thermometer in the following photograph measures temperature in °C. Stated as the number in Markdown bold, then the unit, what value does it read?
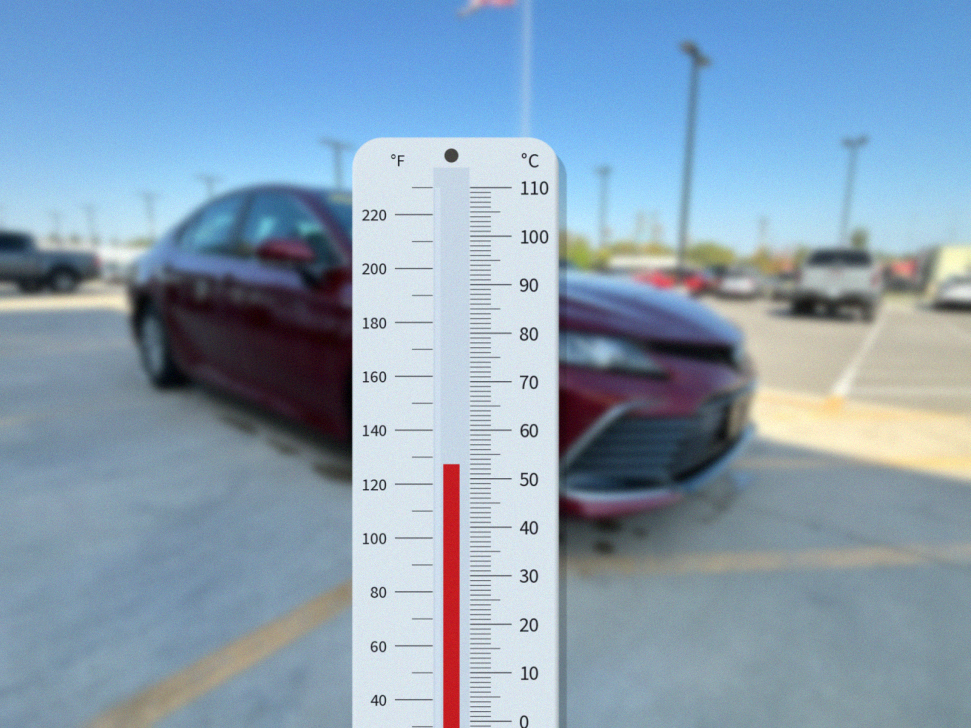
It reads **53** °C
